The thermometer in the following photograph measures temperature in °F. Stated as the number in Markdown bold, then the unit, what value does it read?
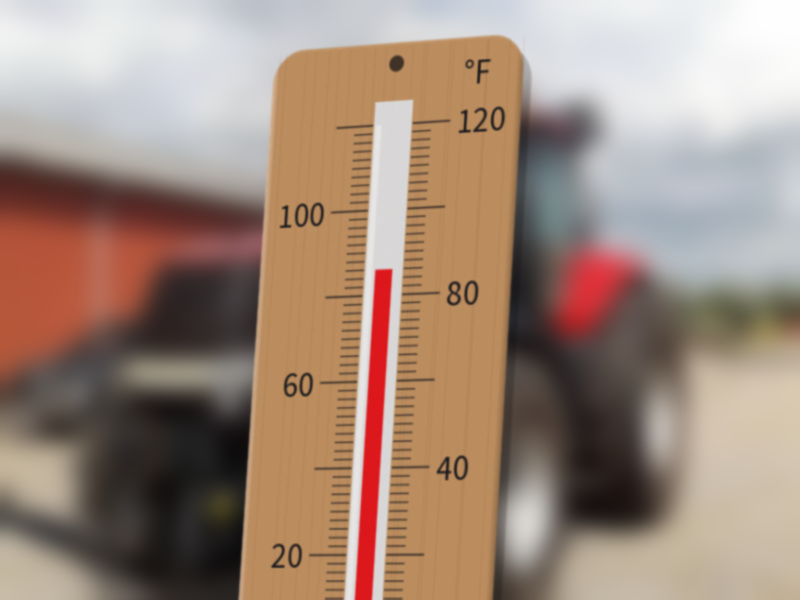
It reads **86** °F
